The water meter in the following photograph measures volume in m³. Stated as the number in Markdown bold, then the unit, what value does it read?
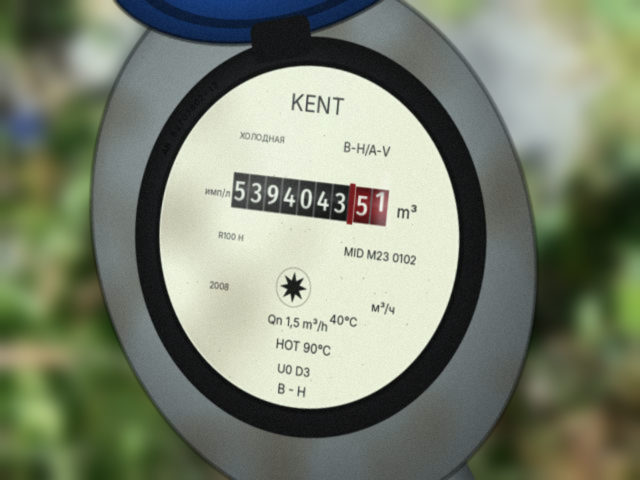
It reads **5394043.51** m³
